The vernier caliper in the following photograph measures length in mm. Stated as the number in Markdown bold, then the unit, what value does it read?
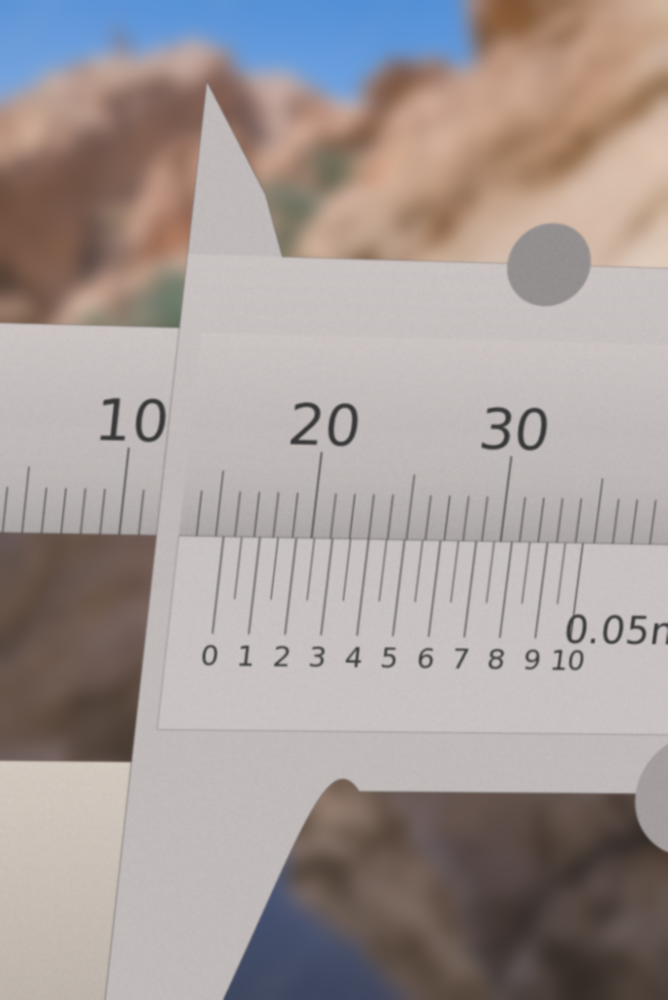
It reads **15.4** mm
